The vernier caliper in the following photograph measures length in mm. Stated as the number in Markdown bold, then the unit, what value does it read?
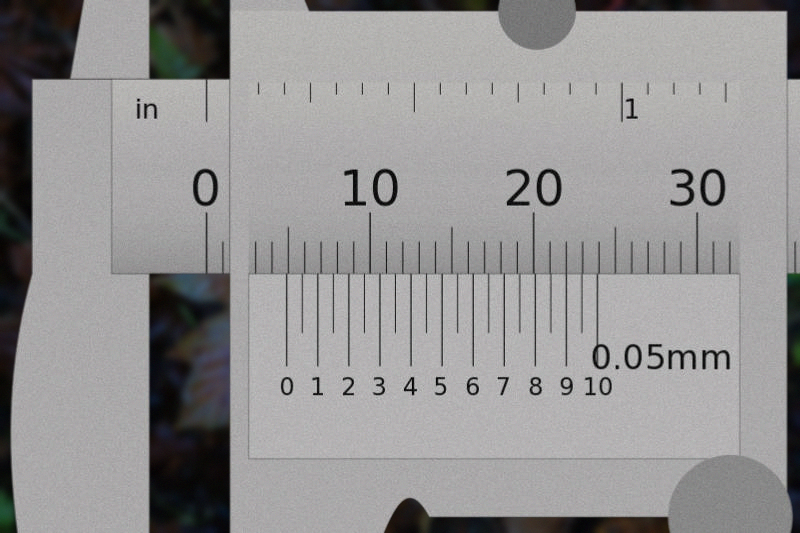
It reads **4.9** mm
